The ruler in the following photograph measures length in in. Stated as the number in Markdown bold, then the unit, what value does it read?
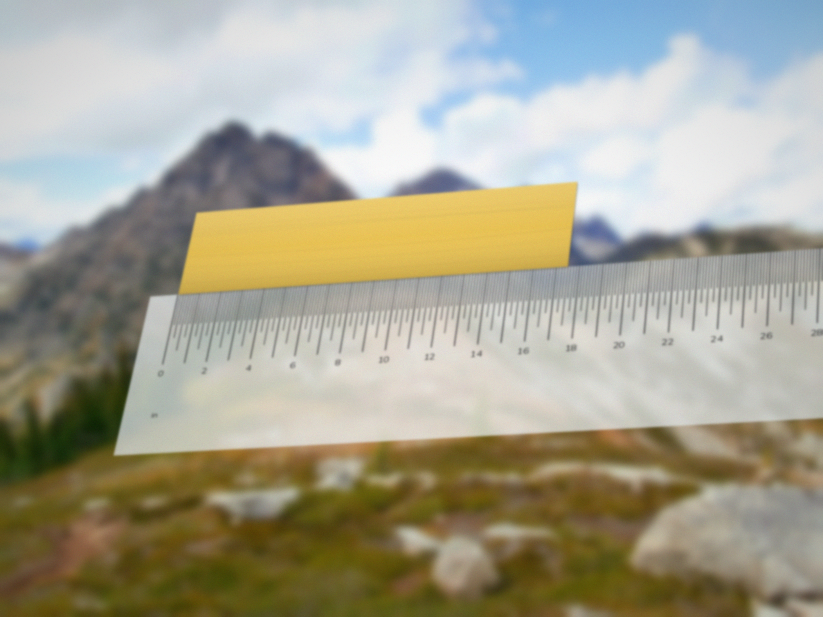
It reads **17.5** in
